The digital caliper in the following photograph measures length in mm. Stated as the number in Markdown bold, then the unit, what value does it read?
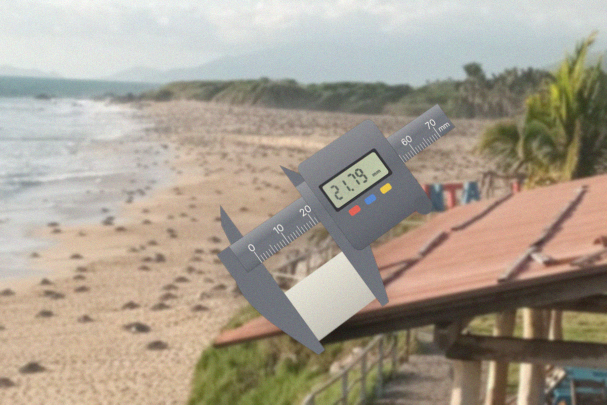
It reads **21.79** mm
